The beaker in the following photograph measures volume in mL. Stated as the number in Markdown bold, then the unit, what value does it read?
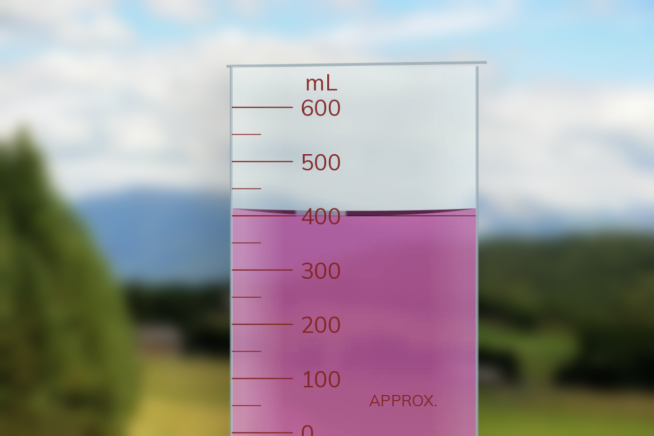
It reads **400** mL
